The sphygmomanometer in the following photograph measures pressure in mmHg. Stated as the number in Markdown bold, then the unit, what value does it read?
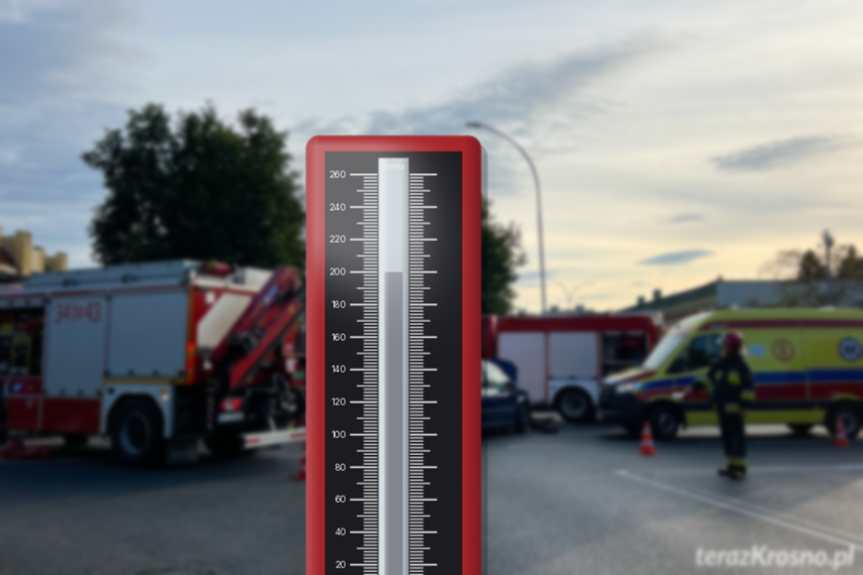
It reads **200** mmHg
